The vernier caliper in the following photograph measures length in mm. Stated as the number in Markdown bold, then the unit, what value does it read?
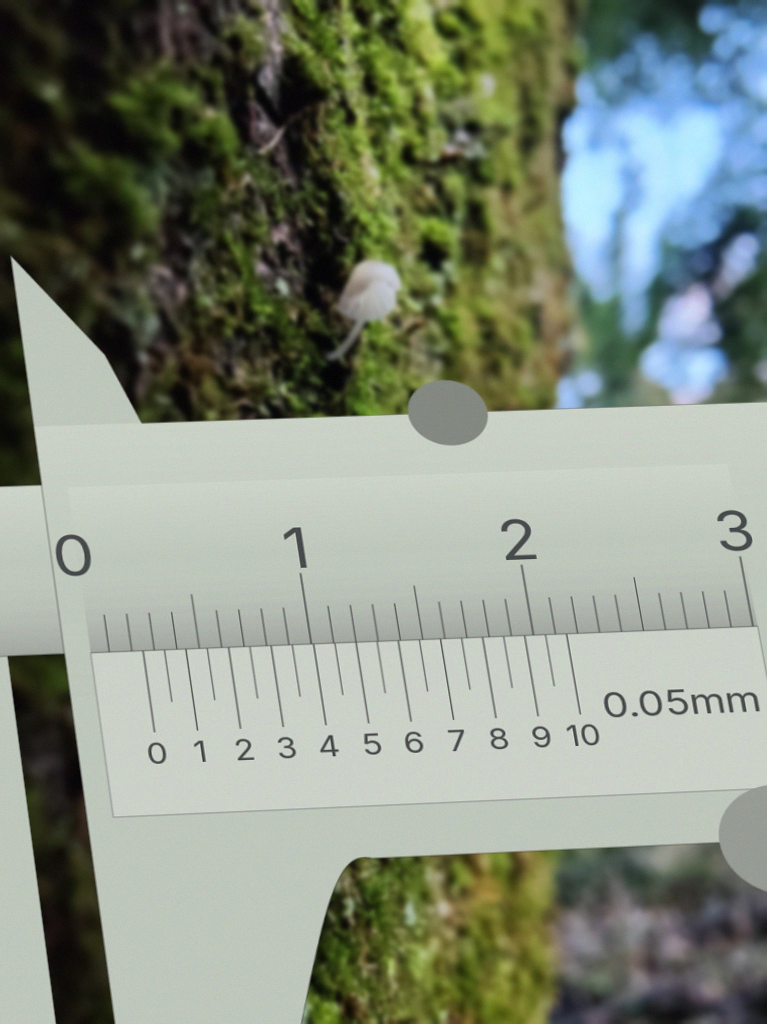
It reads **2.5** mm
